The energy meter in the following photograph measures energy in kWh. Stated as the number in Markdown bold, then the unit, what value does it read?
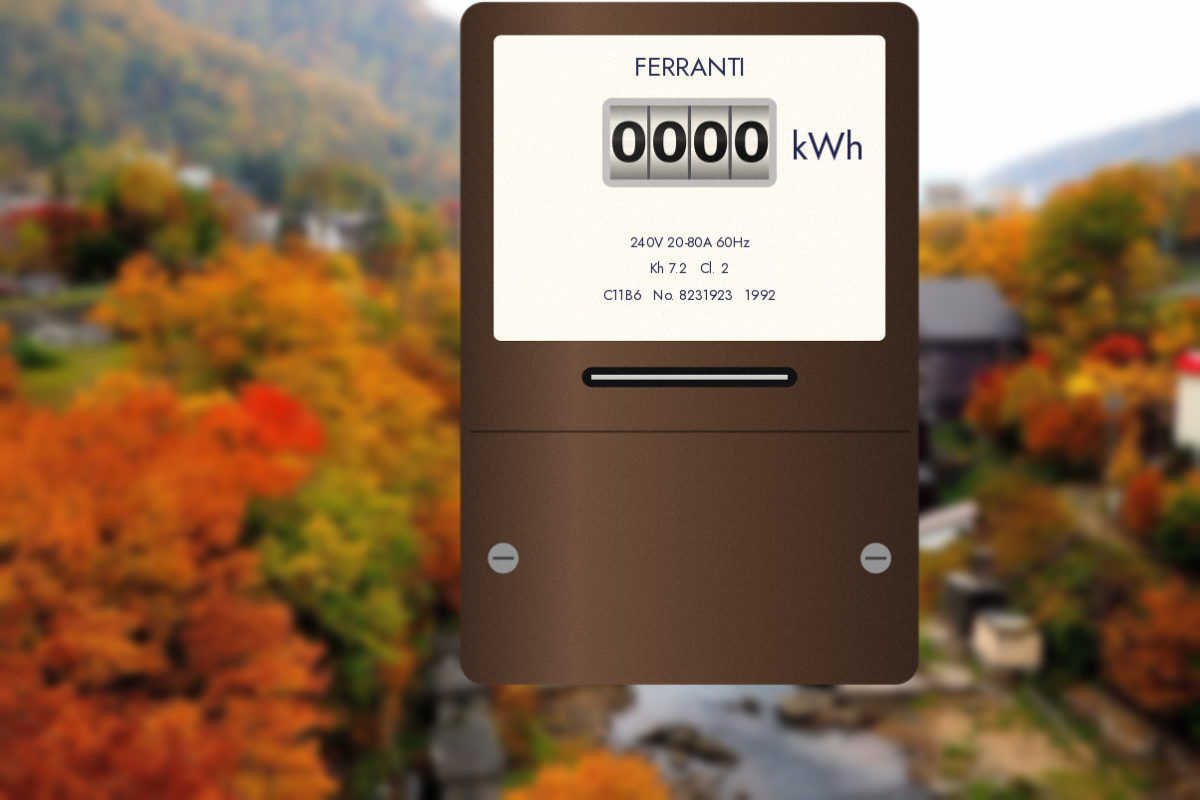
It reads **0** kWh
